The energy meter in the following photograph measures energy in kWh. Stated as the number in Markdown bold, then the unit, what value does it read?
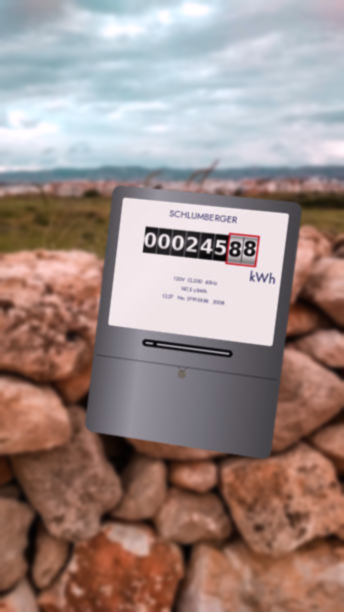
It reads **245.88** kWh
